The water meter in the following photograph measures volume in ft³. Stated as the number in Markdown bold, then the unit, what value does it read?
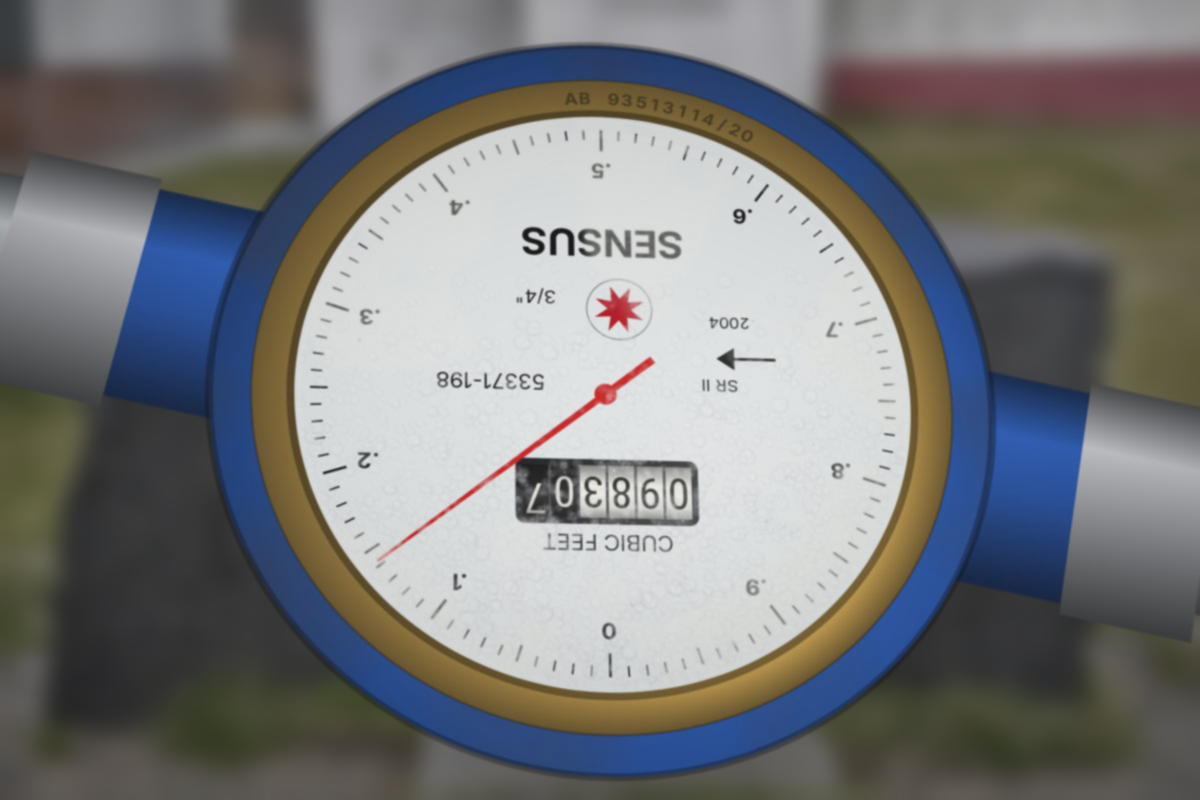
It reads **98307.14** ft³
